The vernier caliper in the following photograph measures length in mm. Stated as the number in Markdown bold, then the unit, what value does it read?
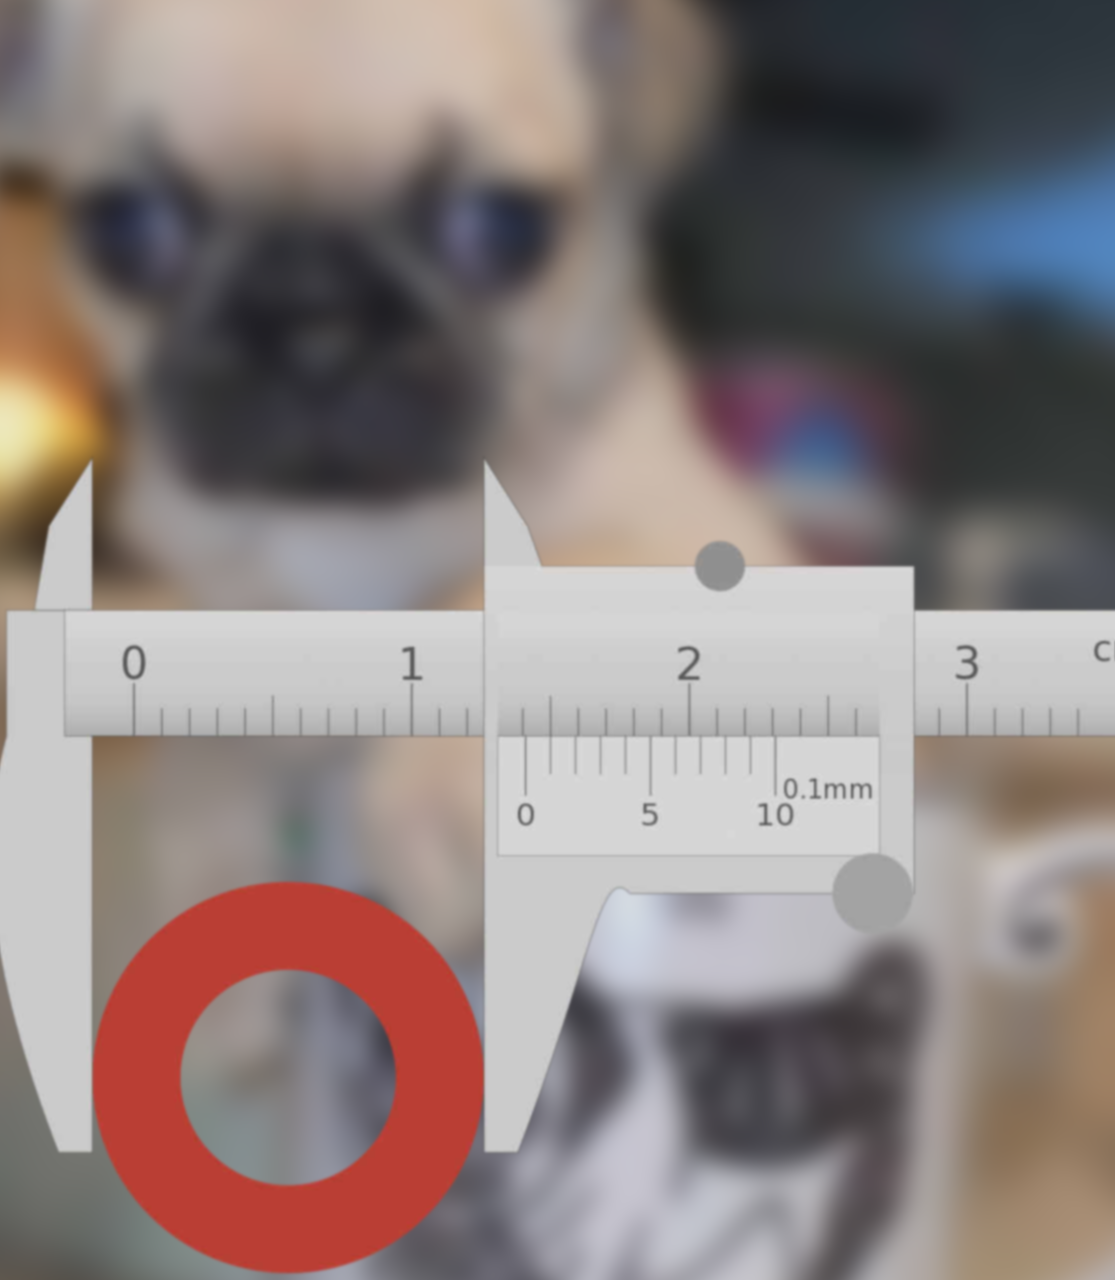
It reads **14.1** mm
